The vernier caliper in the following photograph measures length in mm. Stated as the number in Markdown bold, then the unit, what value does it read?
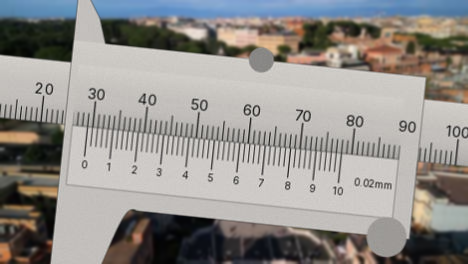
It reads **29.0** mm
